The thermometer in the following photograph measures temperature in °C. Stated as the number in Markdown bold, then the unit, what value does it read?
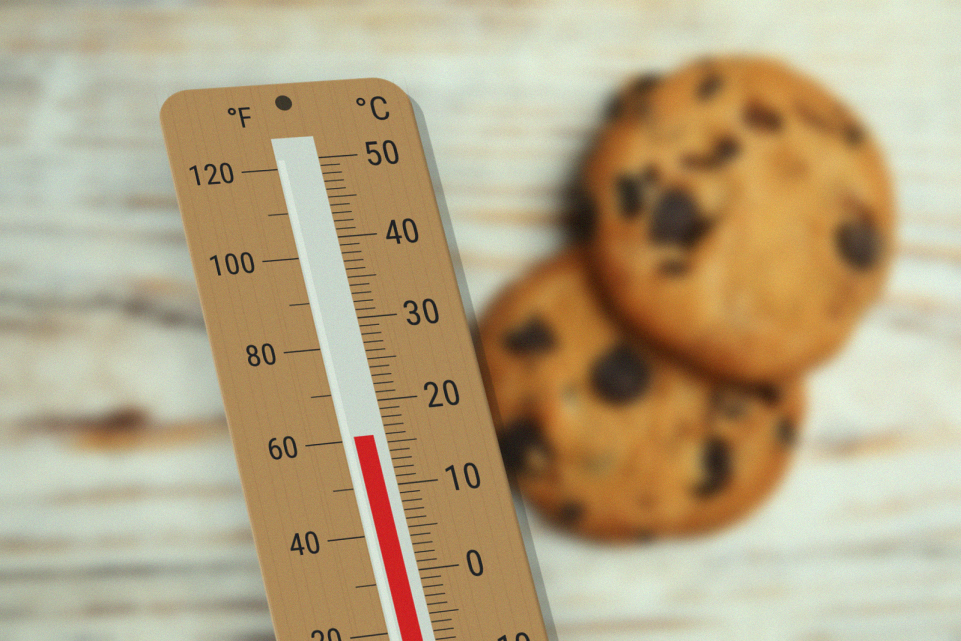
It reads **16** °C
